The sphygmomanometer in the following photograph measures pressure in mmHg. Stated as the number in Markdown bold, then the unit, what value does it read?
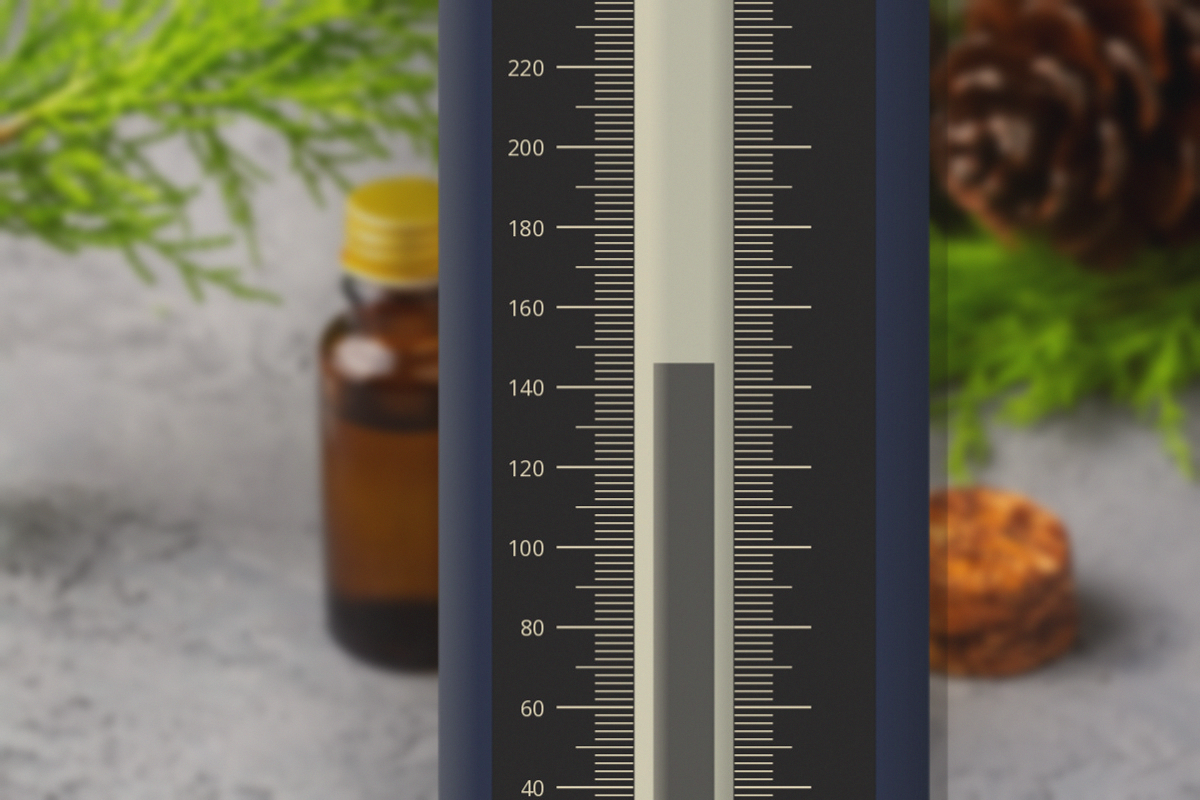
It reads **146** mmHg
